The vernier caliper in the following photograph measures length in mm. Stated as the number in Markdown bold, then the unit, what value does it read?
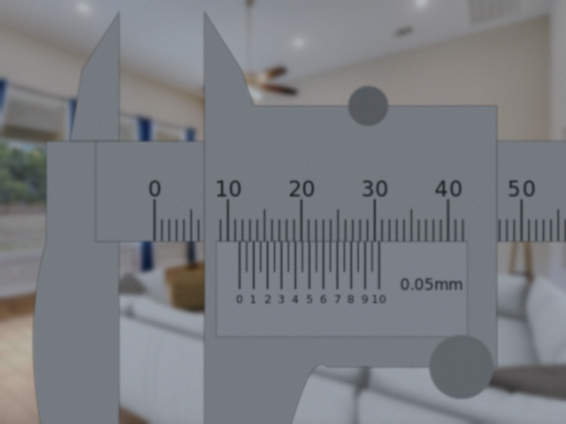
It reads **11.6** mm
